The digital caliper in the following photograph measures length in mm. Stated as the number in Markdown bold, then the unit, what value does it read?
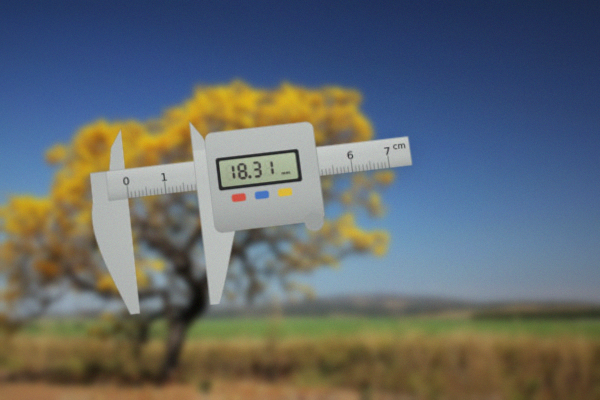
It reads **18.31** mm
